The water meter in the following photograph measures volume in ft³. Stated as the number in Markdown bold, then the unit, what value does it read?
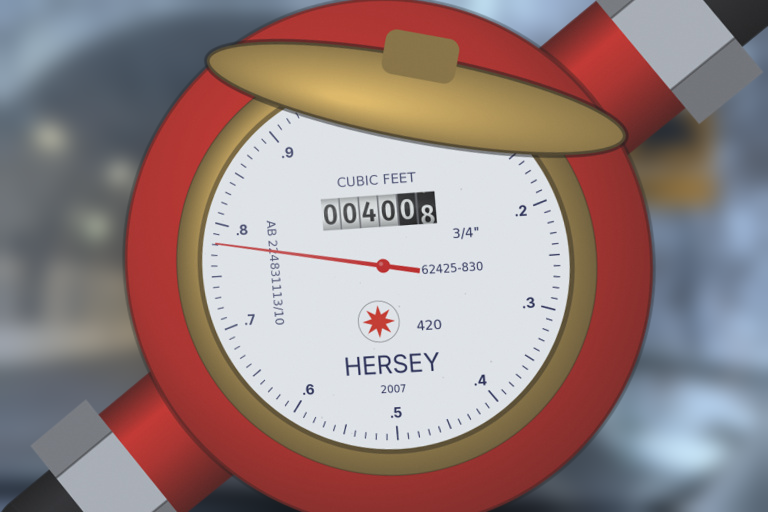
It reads **4007.78** ft³
